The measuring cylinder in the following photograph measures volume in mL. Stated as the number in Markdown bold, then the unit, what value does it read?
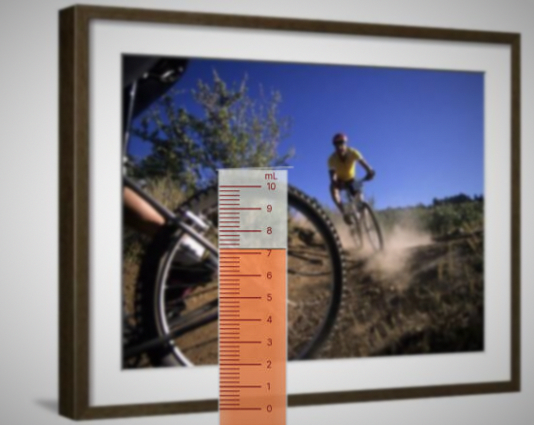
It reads **7.2** mL
